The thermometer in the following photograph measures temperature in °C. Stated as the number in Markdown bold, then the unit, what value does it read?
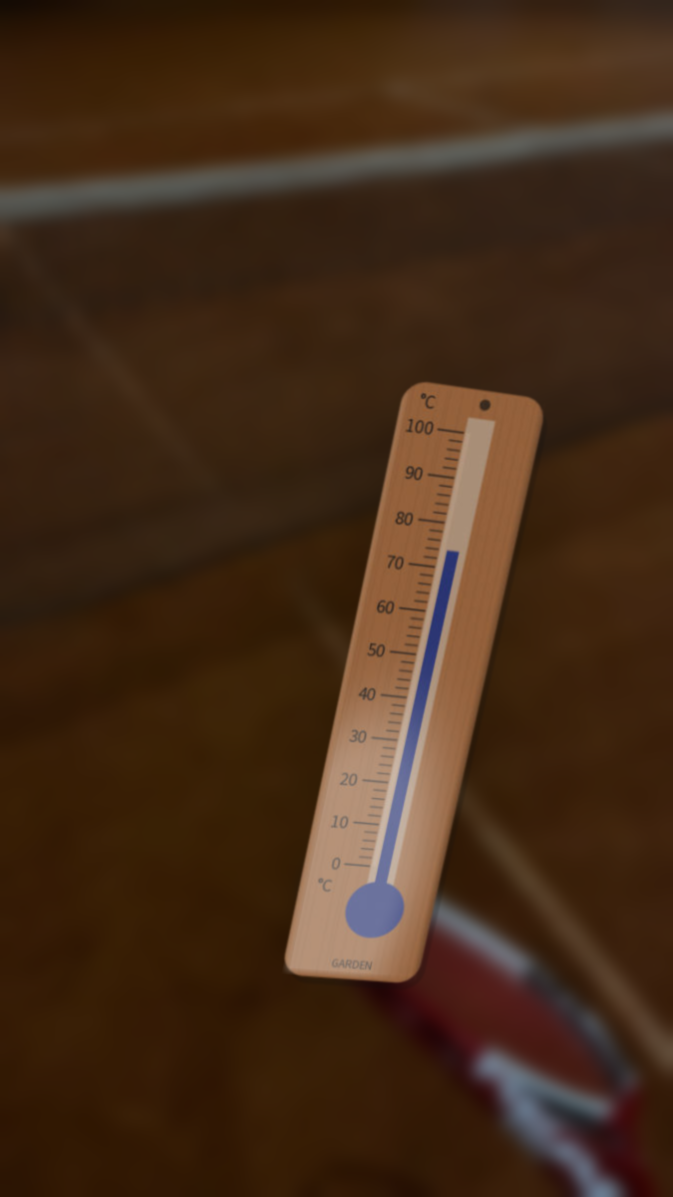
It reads **74** °C
